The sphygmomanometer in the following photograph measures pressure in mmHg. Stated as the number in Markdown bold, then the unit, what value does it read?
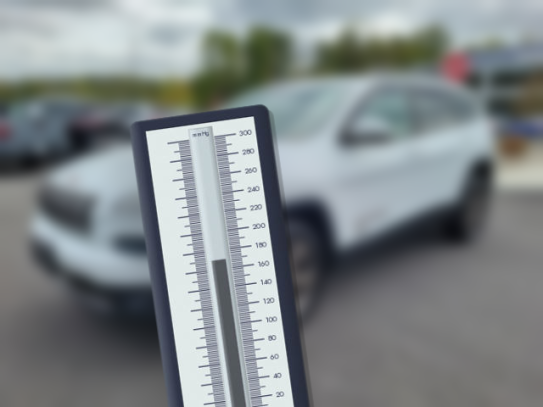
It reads **170** mmHg
